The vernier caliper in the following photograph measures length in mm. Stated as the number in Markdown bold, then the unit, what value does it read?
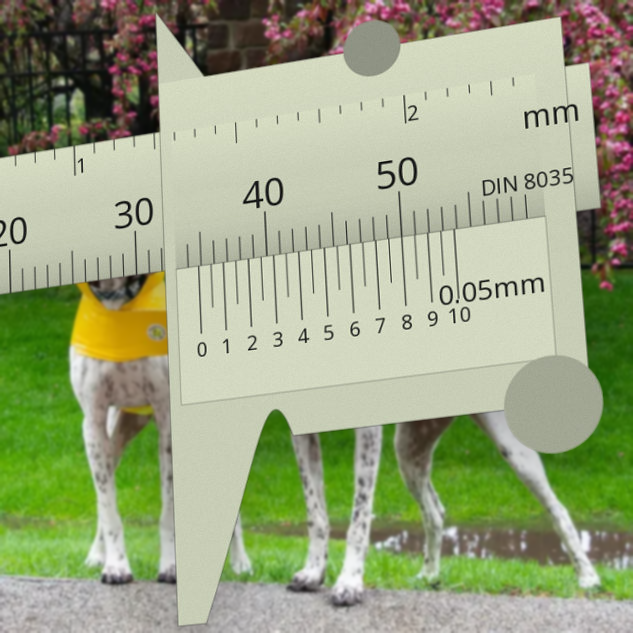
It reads **34.8** mm
